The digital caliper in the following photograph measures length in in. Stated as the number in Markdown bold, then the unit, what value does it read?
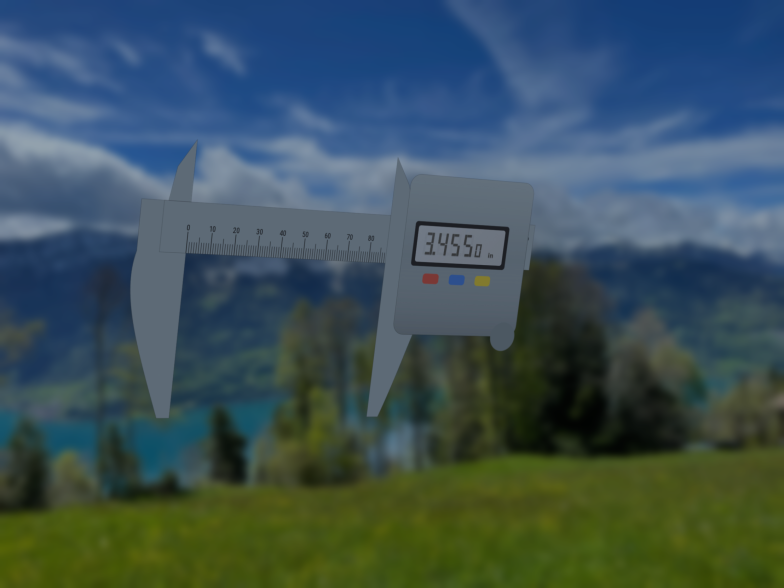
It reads **3.4550** in
